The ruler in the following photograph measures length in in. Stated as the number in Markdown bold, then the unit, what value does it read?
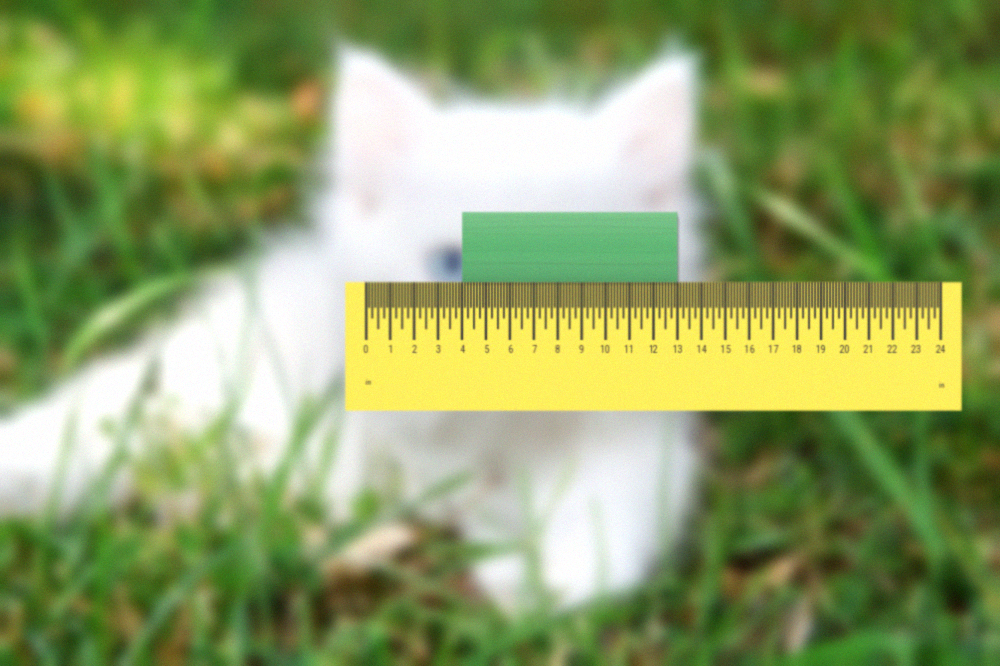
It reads **9** in
